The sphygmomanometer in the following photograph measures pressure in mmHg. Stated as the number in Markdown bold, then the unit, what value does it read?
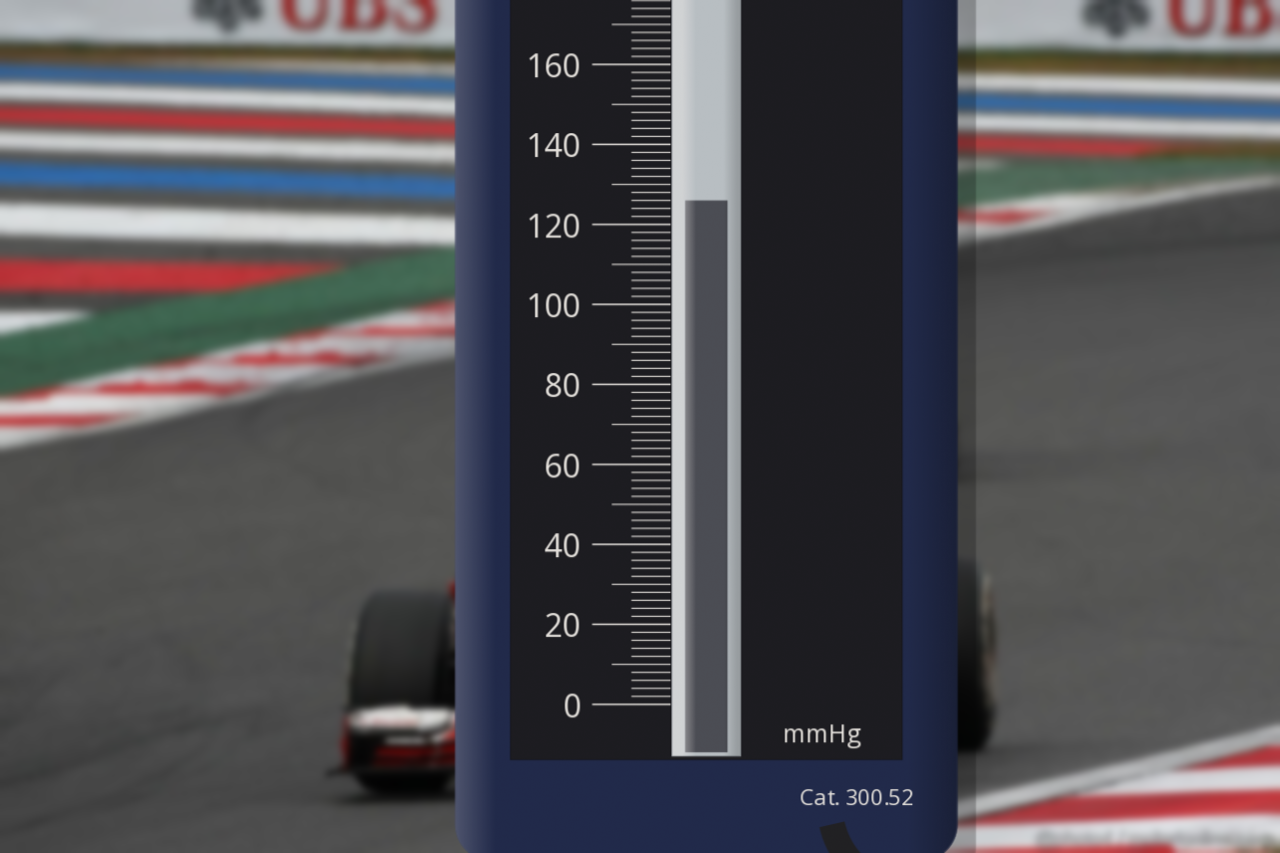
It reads **126** mmHg
